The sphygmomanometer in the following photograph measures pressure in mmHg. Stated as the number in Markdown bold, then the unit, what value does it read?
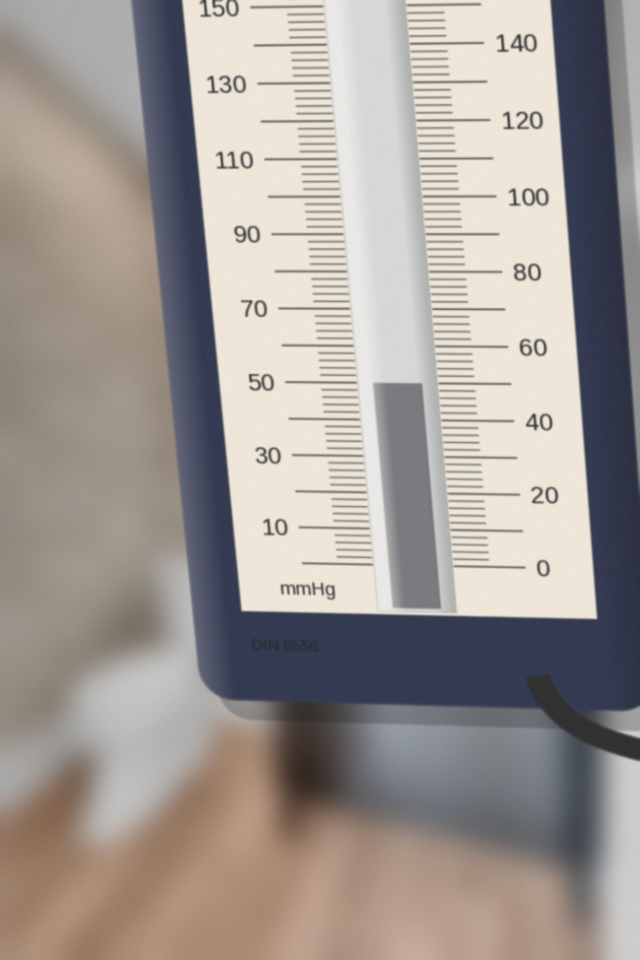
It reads **50** mmHg
